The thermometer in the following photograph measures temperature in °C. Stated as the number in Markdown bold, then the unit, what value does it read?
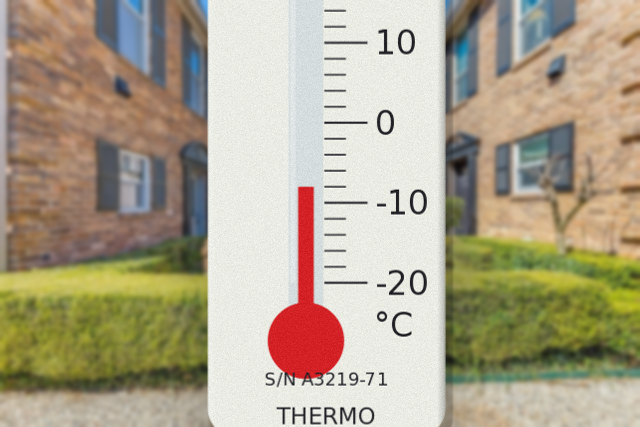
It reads **-8** °C
